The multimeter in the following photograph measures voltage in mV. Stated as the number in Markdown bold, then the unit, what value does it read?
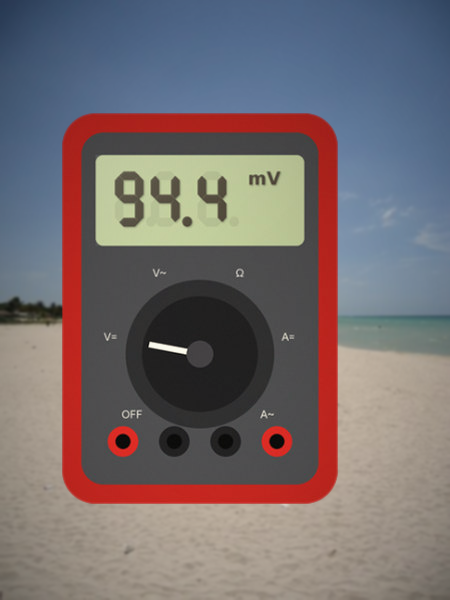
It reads **94.4** mV
